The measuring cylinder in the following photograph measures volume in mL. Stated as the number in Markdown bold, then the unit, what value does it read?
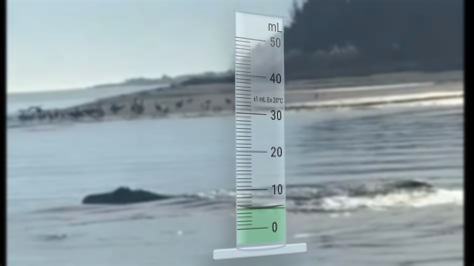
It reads **5** mL
